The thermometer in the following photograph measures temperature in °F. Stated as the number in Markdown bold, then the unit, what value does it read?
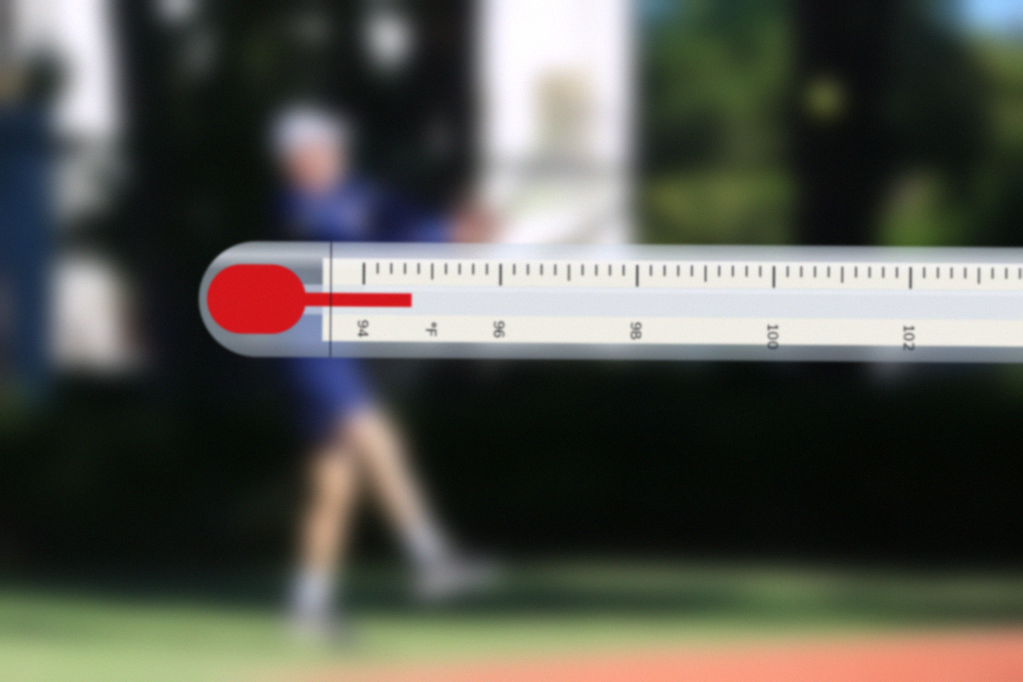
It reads **94.7** °F
